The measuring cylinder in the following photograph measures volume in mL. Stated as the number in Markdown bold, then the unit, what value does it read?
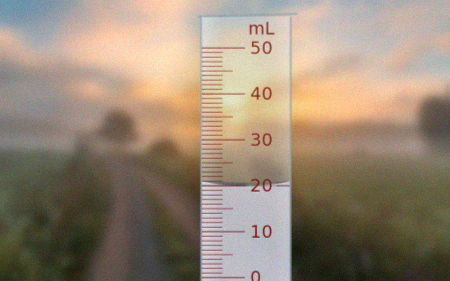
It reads **20** mL
